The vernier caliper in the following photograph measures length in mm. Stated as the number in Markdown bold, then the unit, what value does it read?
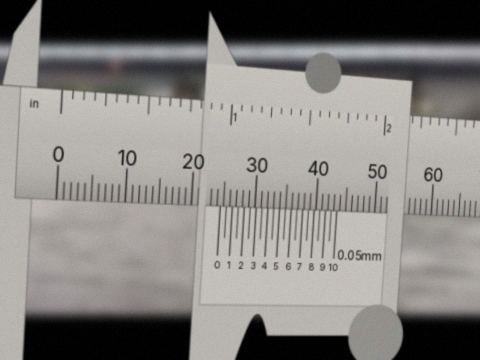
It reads **24.5** mm
